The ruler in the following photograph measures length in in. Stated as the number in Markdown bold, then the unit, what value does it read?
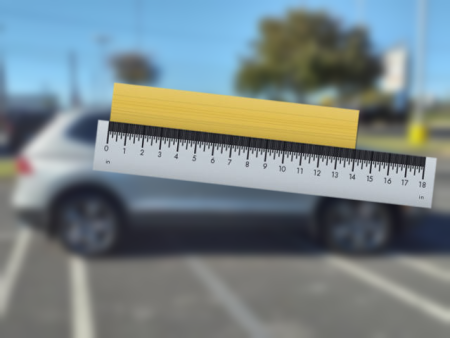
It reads **14** in
